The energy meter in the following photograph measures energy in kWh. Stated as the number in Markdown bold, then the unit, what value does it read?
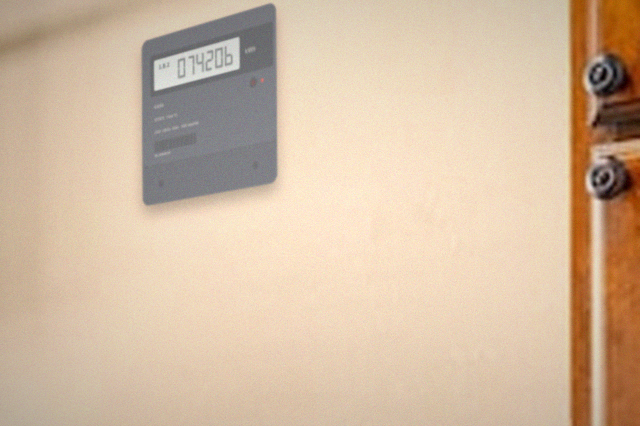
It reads **74206** kWh
